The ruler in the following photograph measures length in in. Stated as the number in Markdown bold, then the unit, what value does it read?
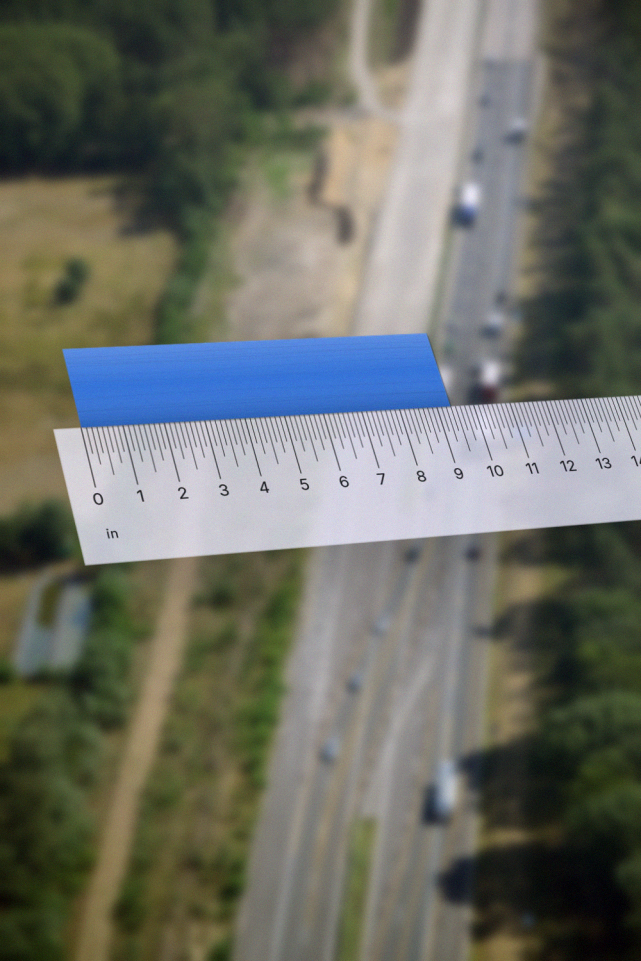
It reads **9.375** in
